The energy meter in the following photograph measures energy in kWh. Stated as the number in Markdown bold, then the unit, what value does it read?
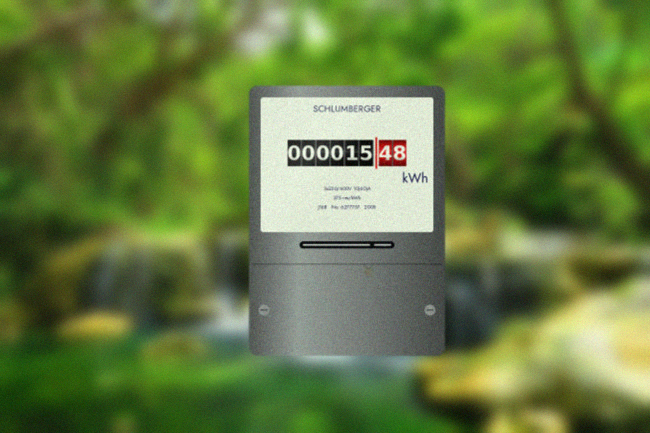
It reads **15.48** kWh
